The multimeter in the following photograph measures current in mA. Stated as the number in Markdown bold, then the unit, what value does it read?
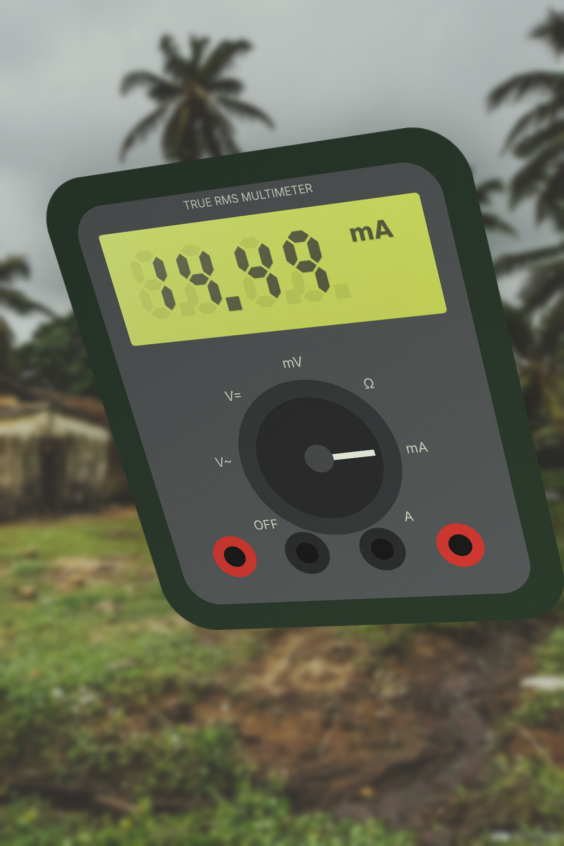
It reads **14.49** mA
